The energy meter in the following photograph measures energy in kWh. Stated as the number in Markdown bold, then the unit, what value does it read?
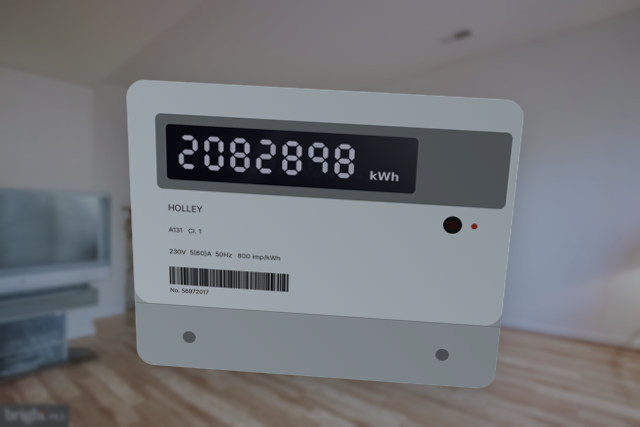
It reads **2082898** kWh
